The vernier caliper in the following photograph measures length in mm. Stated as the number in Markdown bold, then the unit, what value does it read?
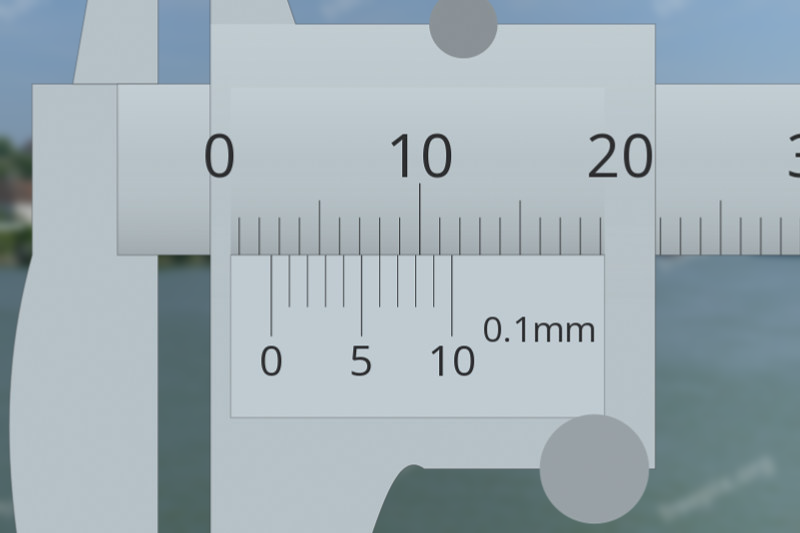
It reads **2.6** mm
